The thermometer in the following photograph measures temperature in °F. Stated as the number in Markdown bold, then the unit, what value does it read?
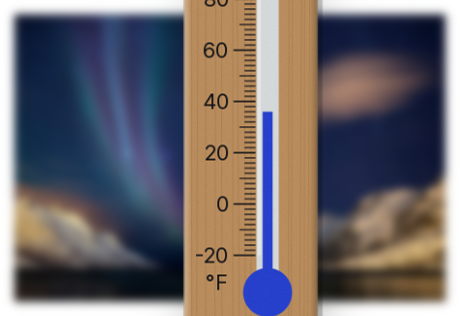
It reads **36** °F
